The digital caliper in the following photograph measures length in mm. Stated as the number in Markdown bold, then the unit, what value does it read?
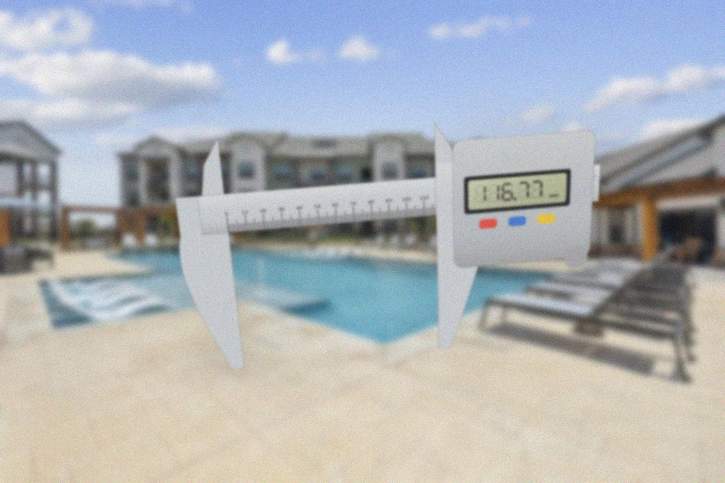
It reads **116.77** mm
